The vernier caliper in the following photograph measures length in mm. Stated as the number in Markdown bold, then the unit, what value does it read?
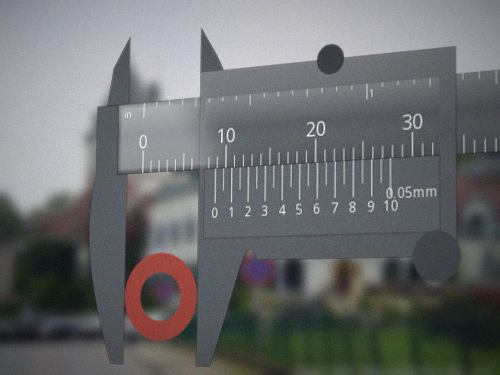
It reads **8.8** mm
